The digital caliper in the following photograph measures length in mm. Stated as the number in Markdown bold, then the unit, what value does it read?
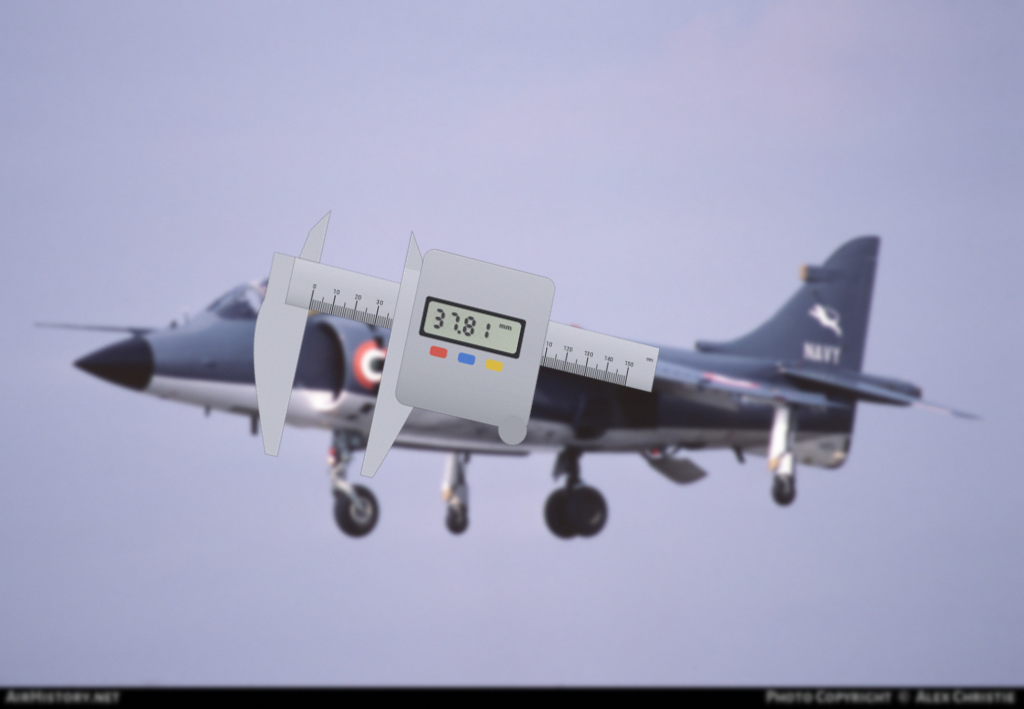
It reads **37.81** mm
